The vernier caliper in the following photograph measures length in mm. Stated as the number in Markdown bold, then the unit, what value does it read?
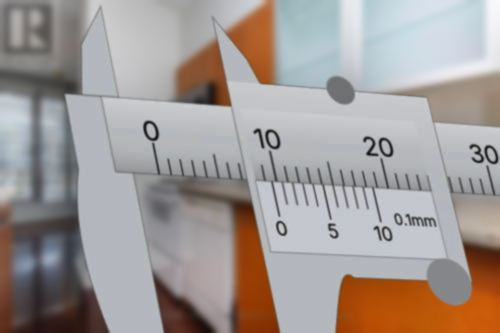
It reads **9.6** mm
